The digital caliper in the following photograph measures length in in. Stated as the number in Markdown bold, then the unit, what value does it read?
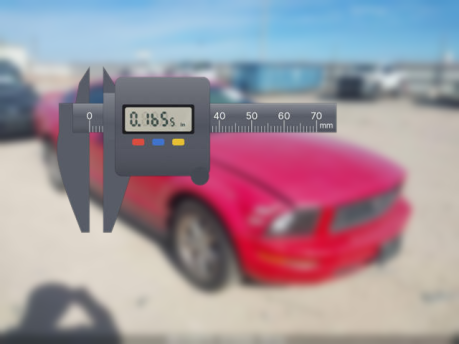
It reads **0.1655** in
